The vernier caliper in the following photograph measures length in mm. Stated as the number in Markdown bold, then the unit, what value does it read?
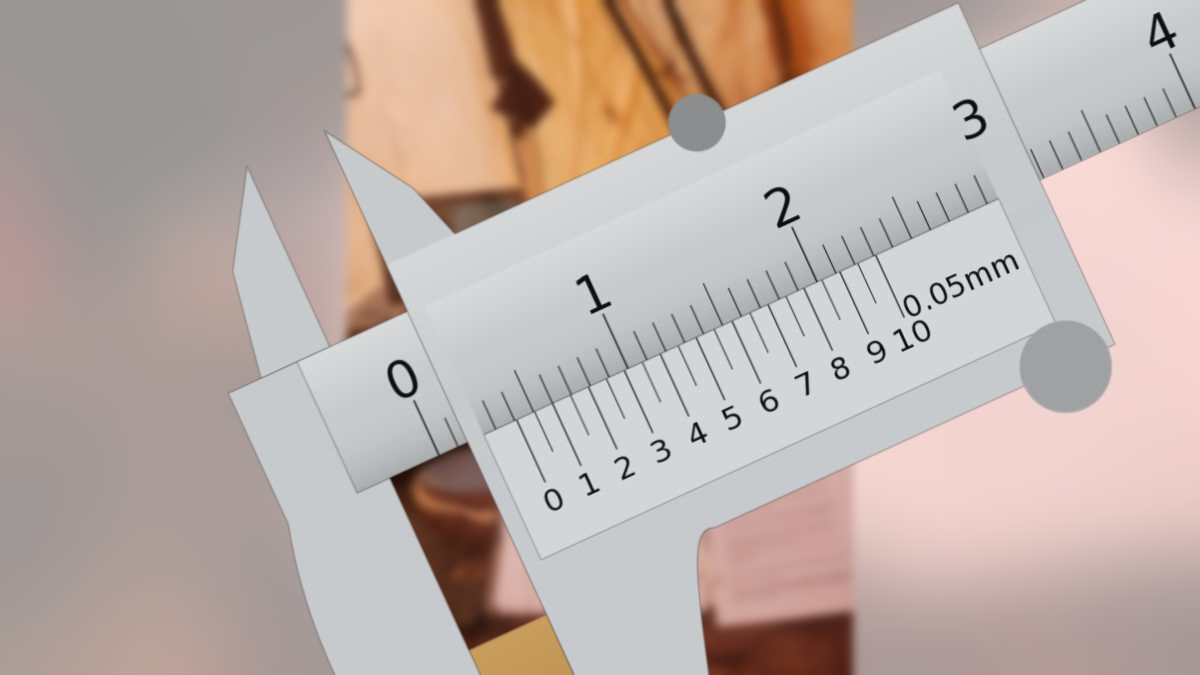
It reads **4.1** mm
